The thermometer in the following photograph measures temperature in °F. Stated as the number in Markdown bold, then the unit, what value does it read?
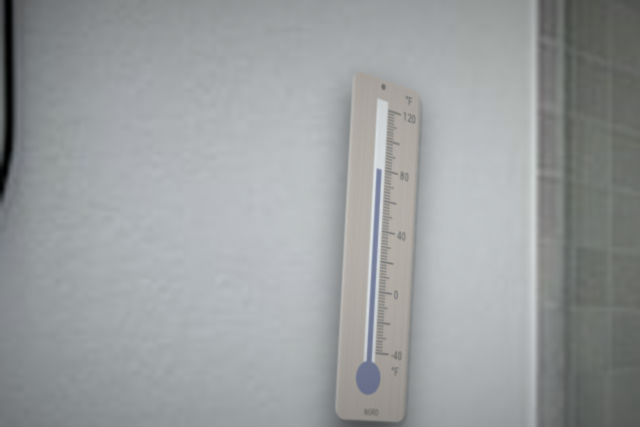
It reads **80** °F
